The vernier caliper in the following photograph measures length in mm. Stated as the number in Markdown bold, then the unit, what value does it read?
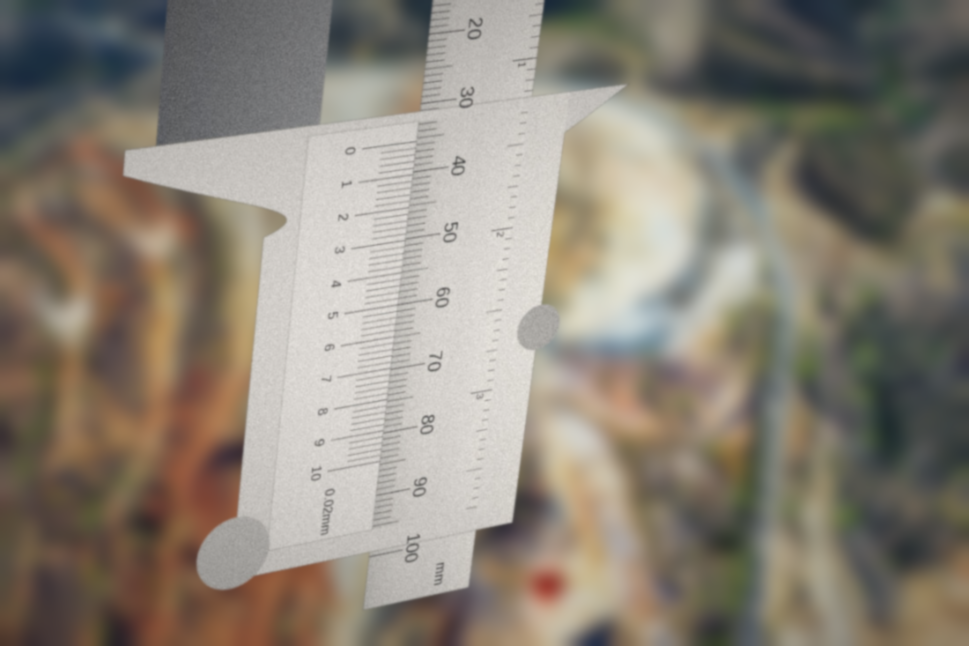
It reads **35.5** mm
